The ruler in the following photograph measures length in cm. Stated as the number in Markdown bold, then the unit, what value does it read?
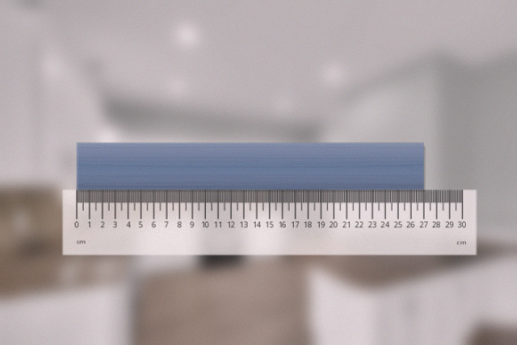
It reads **27** cm
